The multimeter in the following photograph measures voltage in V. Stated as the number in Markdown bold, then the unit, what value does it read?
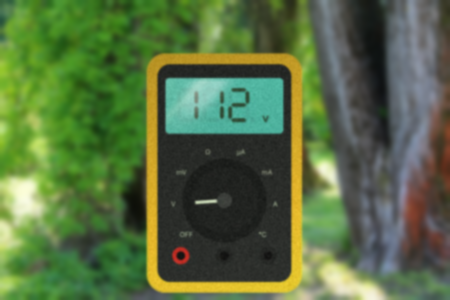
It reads **112** V
